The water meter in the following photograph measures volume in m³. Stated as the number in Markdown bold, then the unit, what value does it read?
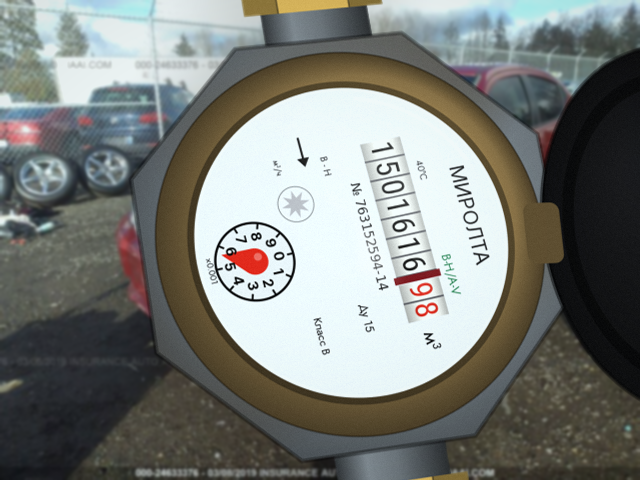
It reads **1501616.985** m³
